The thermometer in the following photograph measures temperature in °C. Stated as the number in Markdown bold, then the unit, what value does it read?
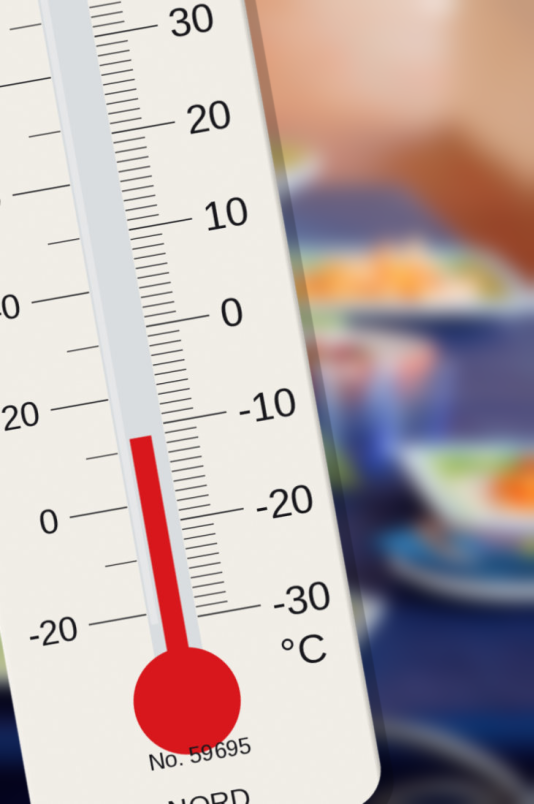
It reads **-11** °C
